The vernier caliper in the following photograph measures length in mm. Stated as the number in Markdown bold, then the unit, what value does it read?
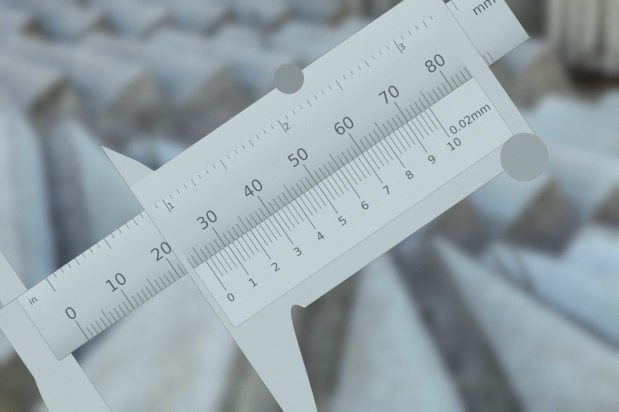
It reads **25.6** mm
